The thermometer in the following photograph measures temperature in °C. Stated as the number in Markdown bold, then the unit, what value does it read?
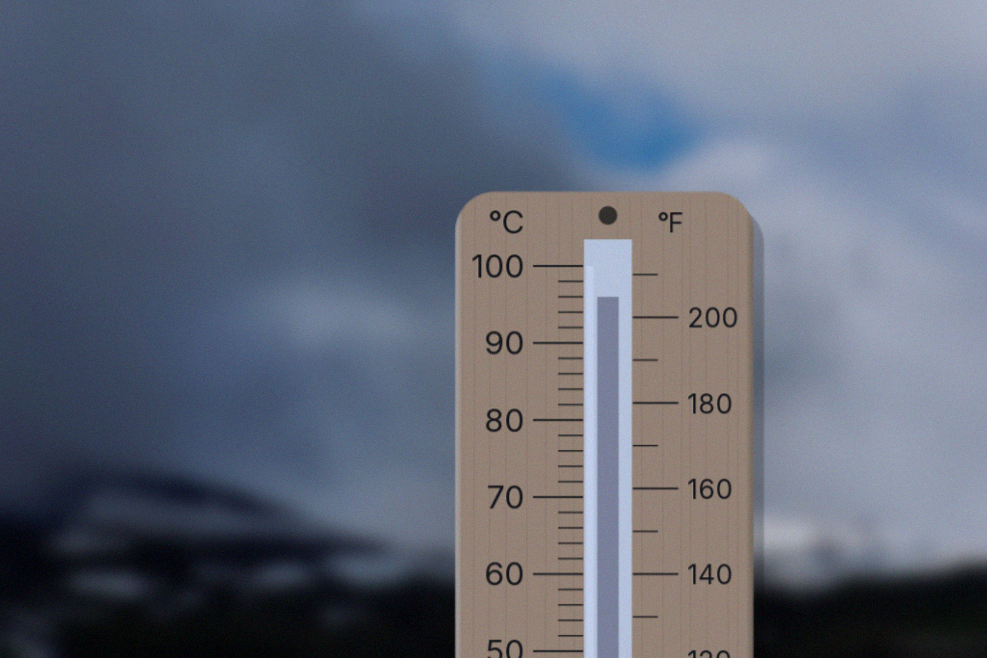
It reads **96** °C
